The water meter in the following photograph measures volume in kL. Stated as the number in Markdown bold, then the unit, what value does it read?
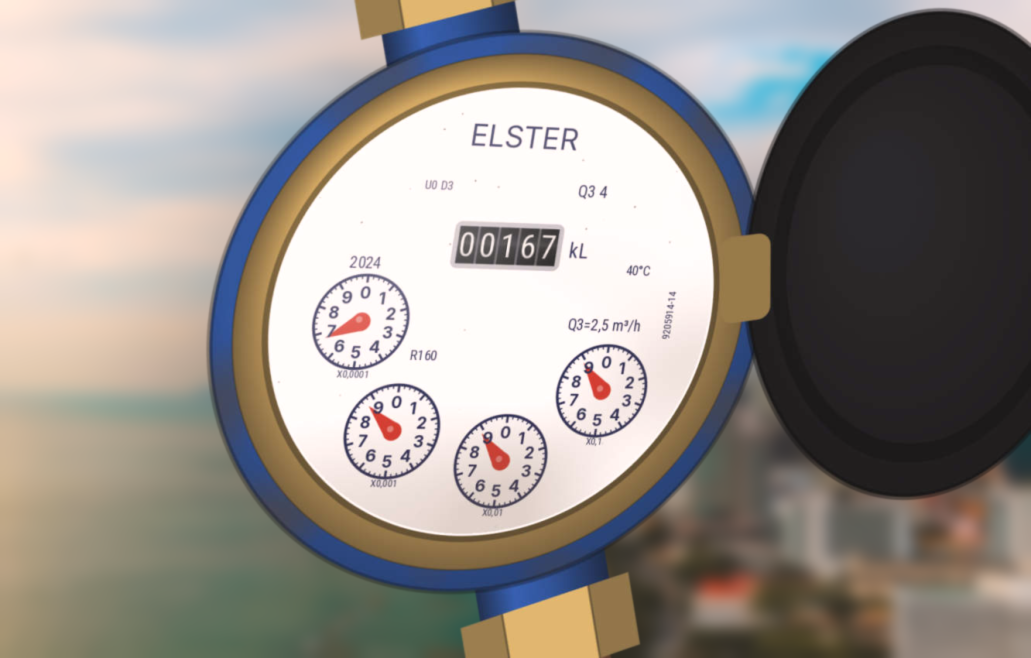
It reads **167.8886** kL
